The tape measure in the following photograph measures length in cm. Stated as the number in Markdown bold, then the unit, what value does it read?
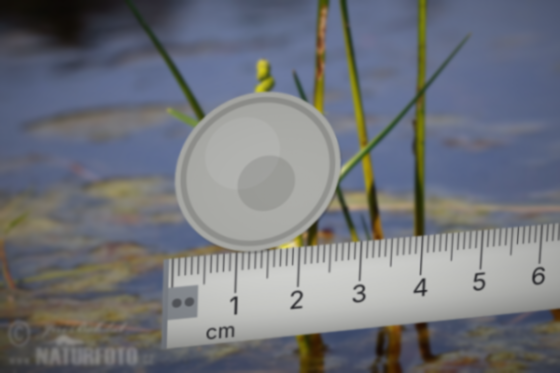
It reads **2.6** cm
